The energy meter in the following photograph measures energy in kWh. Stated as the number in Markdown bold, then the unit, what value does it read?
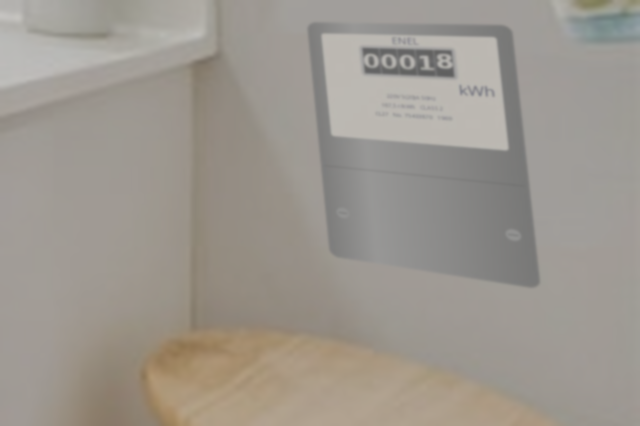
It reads **18** kWh
